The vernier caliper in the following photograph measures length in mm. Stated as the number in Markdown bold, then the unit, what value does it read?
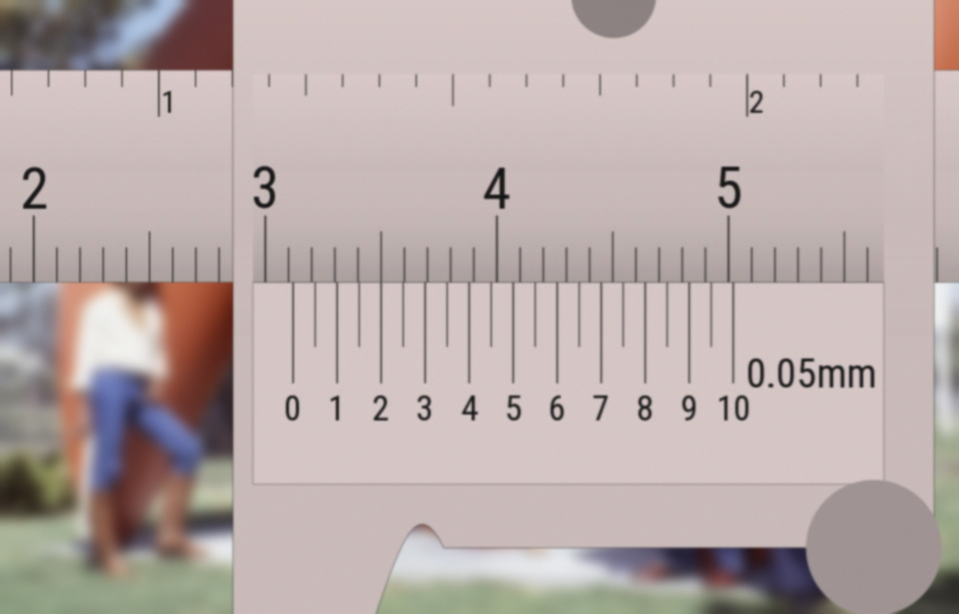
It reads **31.2** mm
